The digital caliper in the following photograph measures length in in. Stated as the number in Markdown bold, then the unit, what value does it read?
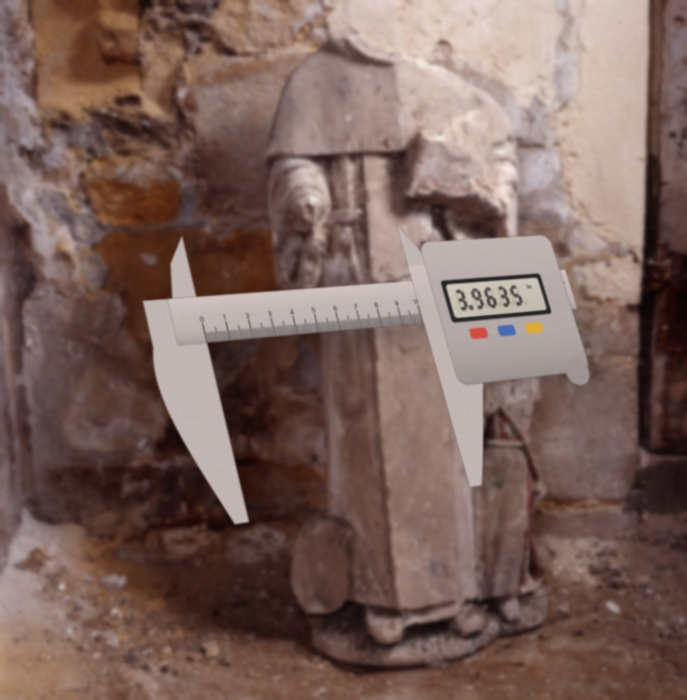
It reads **3.9635** in
